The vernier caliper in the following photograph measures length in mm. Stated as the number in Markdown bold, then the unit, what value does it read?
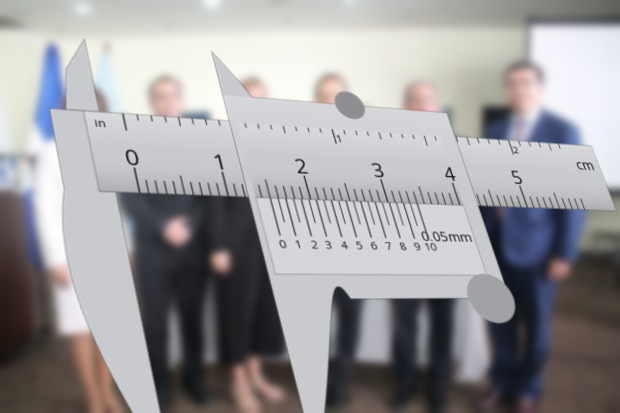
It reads **15.0** mm
